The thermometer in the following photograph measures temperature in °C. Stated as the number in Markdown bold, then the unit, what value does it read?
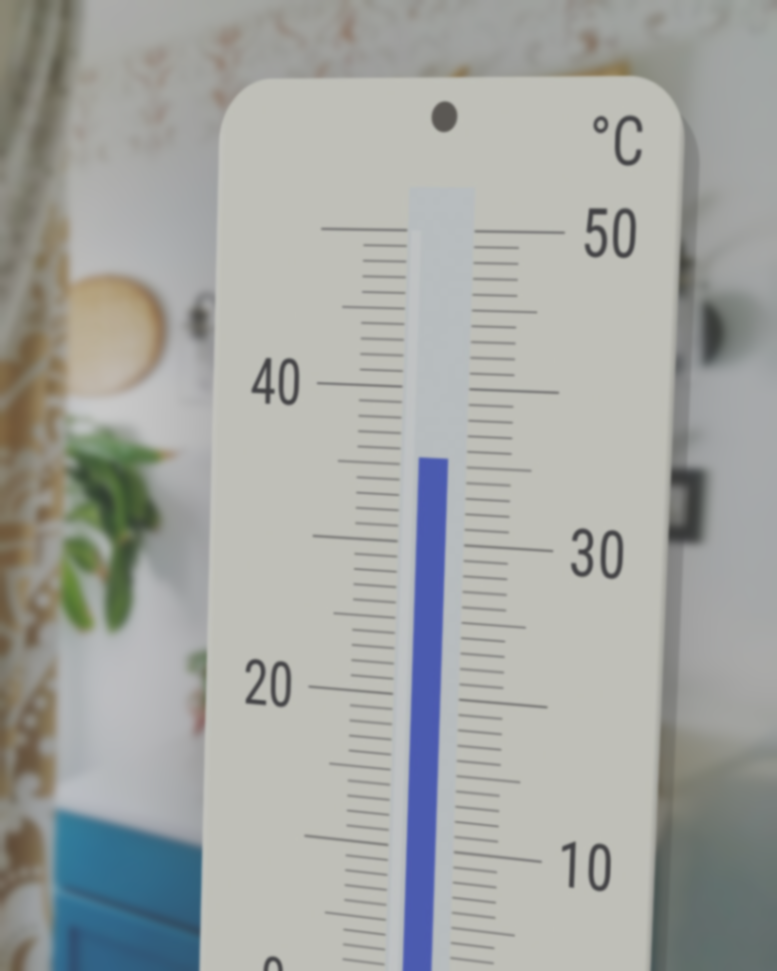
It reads **35.5** °C
